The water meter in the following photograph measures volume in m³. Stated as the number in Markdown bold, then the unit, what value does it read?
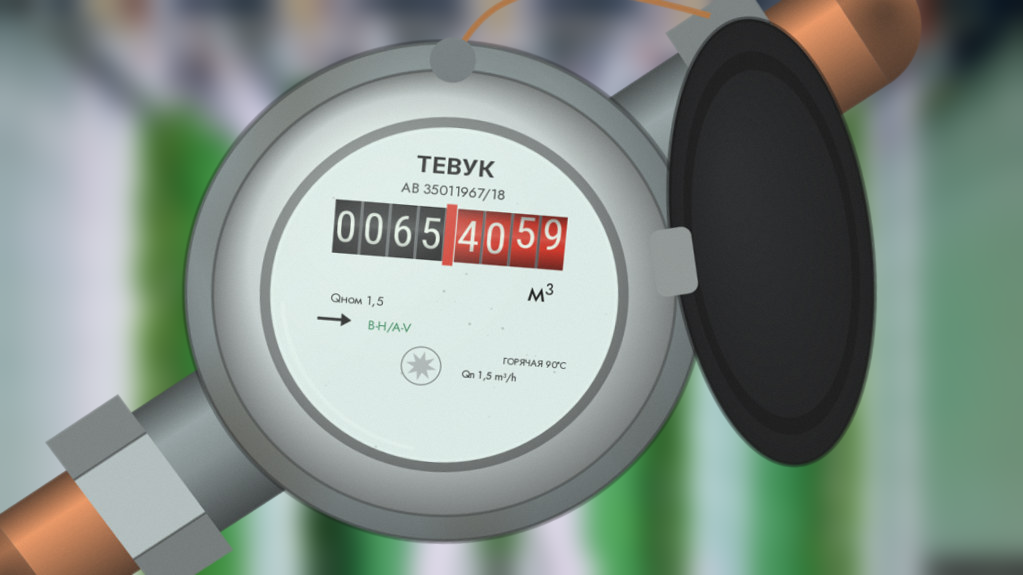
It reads **65.4059** m³
